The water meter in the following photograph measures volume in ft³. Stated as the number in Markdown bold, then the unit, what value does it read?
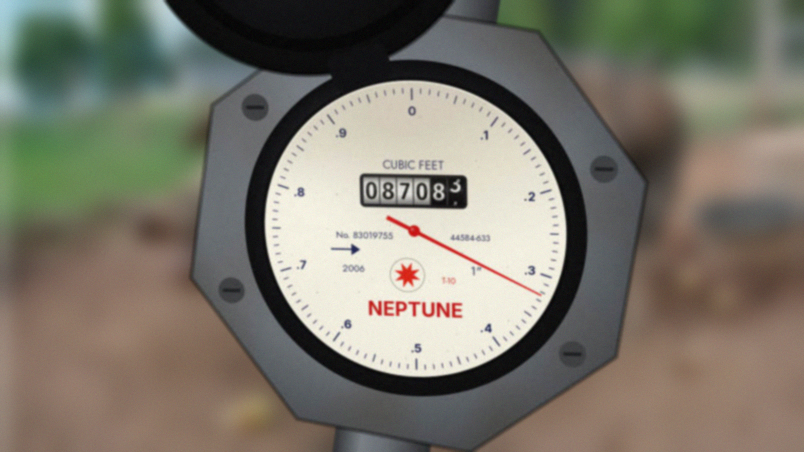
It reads **87083.32** ft³
